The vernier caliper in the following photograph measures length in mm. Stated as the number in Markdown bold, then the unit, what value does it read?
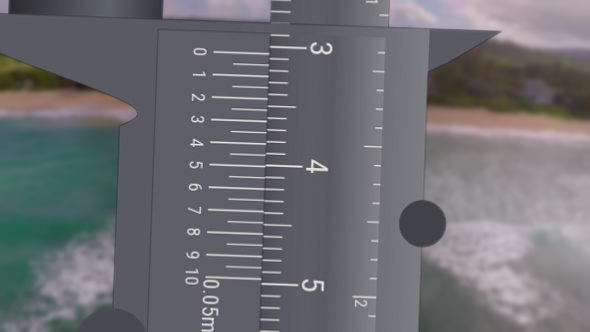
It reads **30.6** mm
